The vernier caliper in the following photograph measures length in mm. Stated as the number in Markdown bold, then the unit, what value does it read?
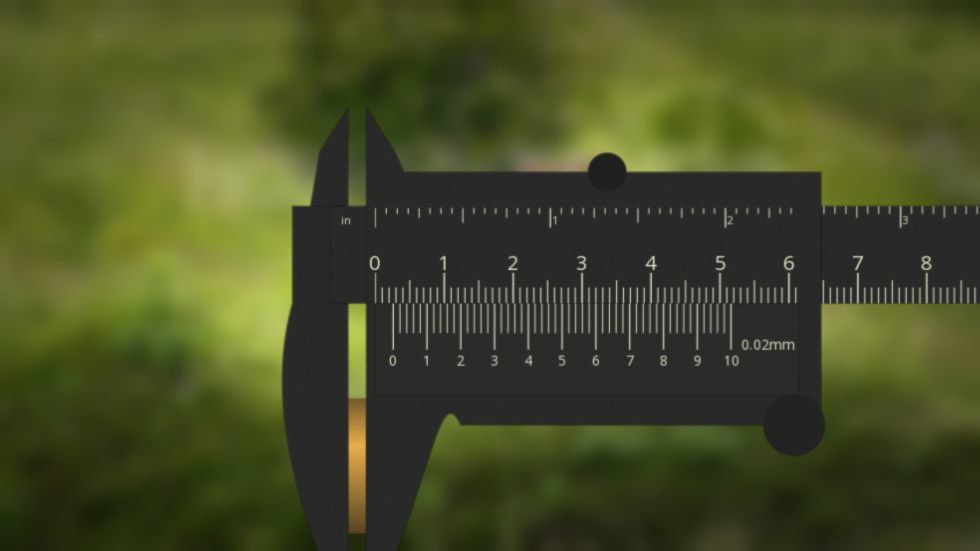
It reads **2.6** mm
